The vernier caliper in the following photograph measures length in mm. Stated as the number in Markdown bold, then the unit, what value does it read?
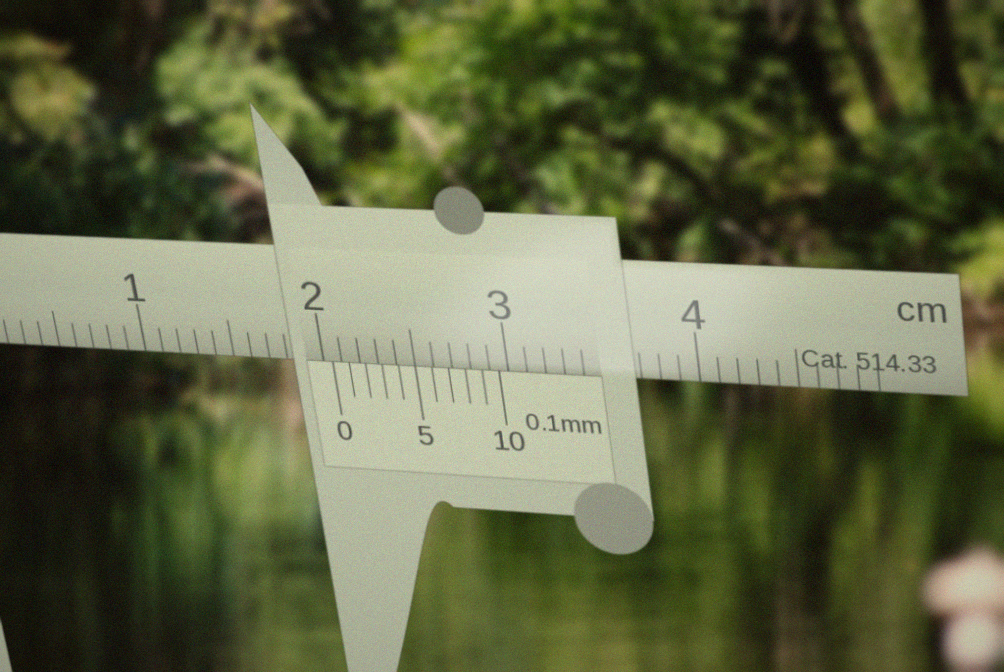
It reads **20.5** mm
